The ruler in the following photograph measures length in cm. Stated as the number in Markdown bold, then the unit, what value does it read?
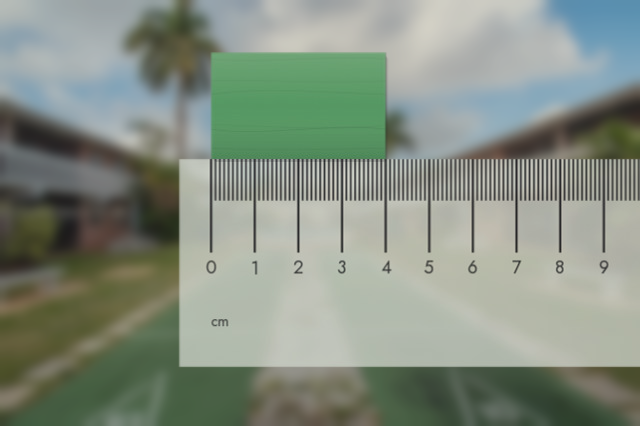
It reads **4** cm
